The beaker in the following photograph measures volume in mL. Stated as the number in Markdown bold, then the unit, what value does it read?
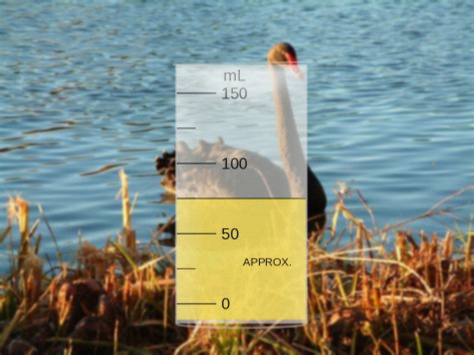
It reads **75** mL
